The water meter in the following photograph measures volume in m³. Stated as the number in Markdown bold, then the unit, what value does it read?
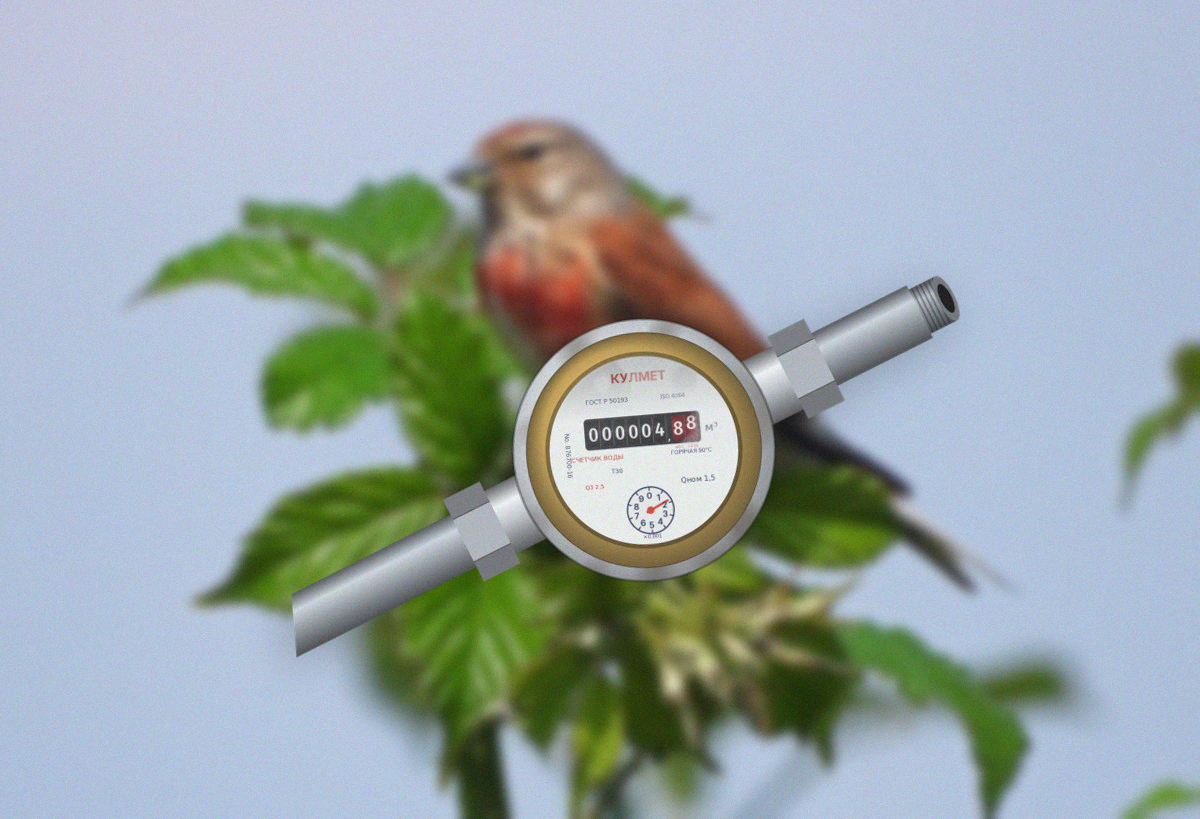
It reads **4.881** m³
